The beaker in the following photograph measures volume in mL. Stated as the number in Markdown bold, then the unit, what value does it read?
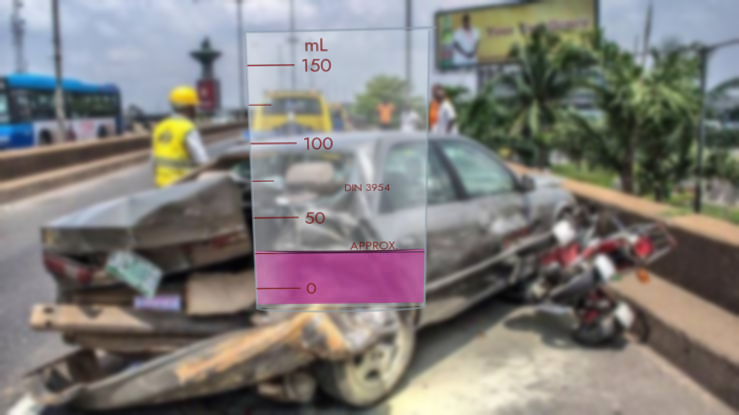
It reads **25** mL
